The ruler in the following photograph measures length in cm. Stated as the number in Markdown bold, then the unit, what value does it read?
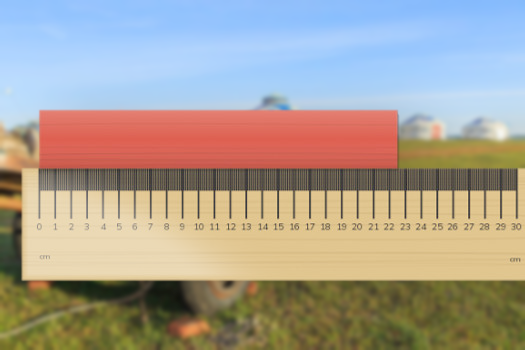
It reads **22.5** cm
